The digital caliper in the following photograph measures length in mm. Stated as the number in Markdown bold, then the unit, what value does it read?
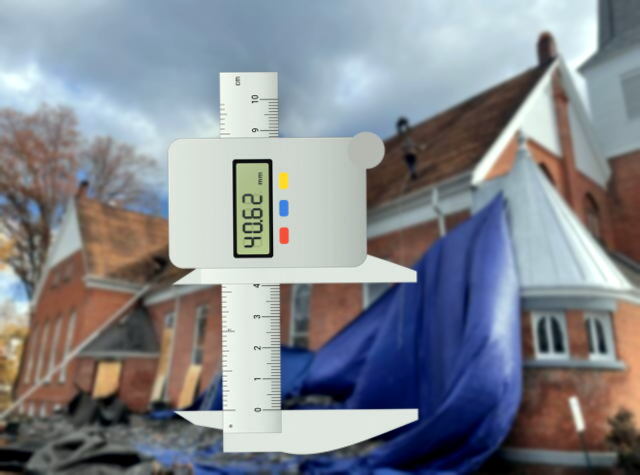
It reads **40.62** mm
